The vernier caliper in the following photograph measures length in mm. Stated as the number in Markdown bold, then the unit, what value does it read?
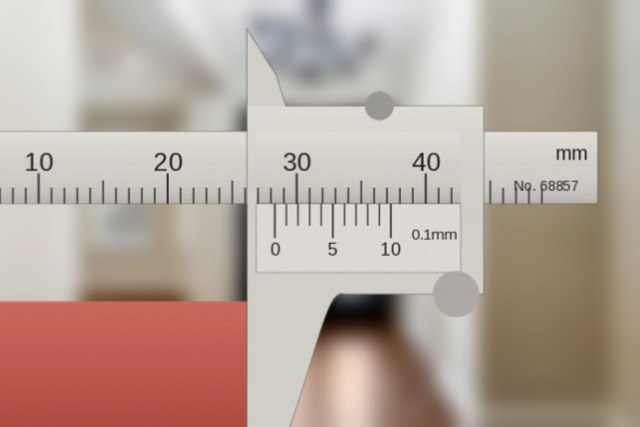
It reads **28.3** mm
